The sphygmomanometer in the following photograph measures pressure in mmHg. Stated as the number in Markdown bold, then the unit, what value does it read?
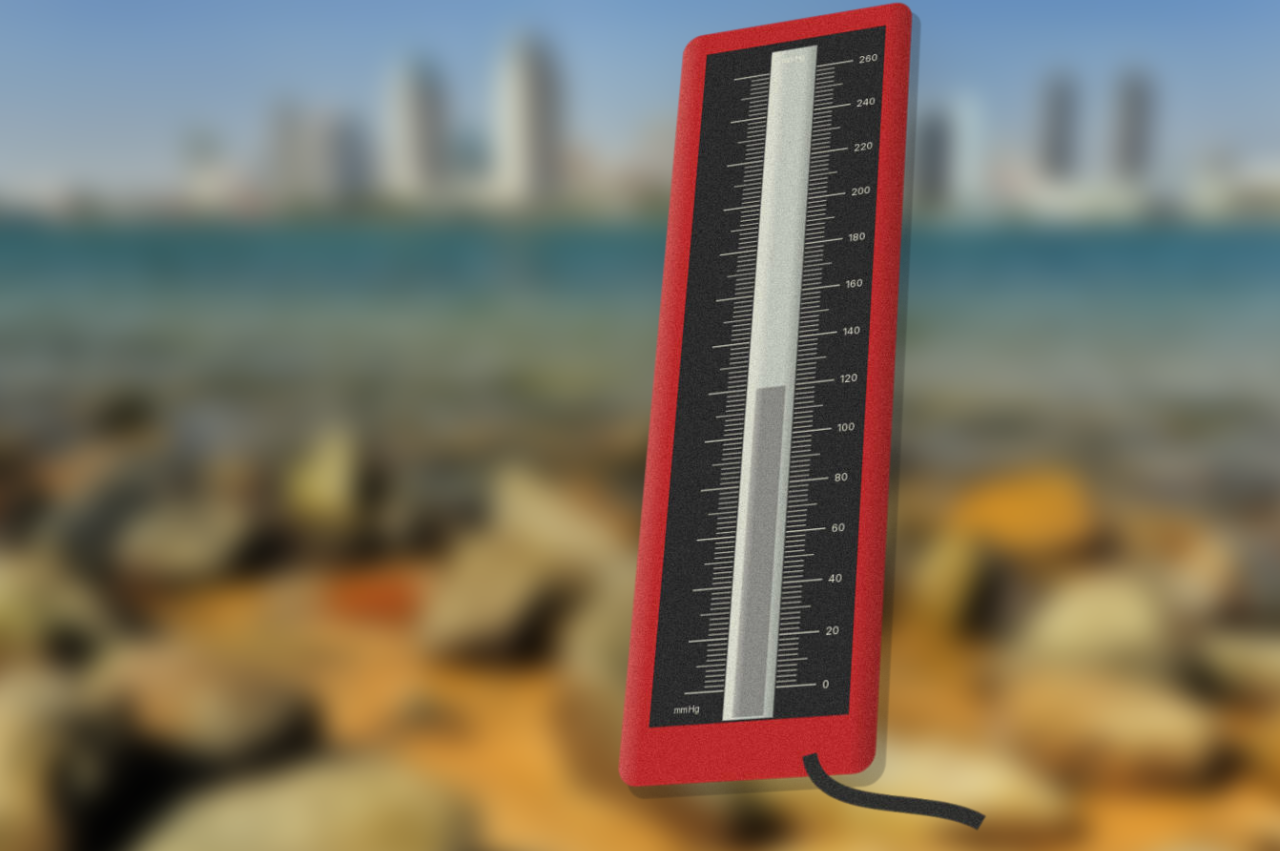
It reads **120** mmHg
